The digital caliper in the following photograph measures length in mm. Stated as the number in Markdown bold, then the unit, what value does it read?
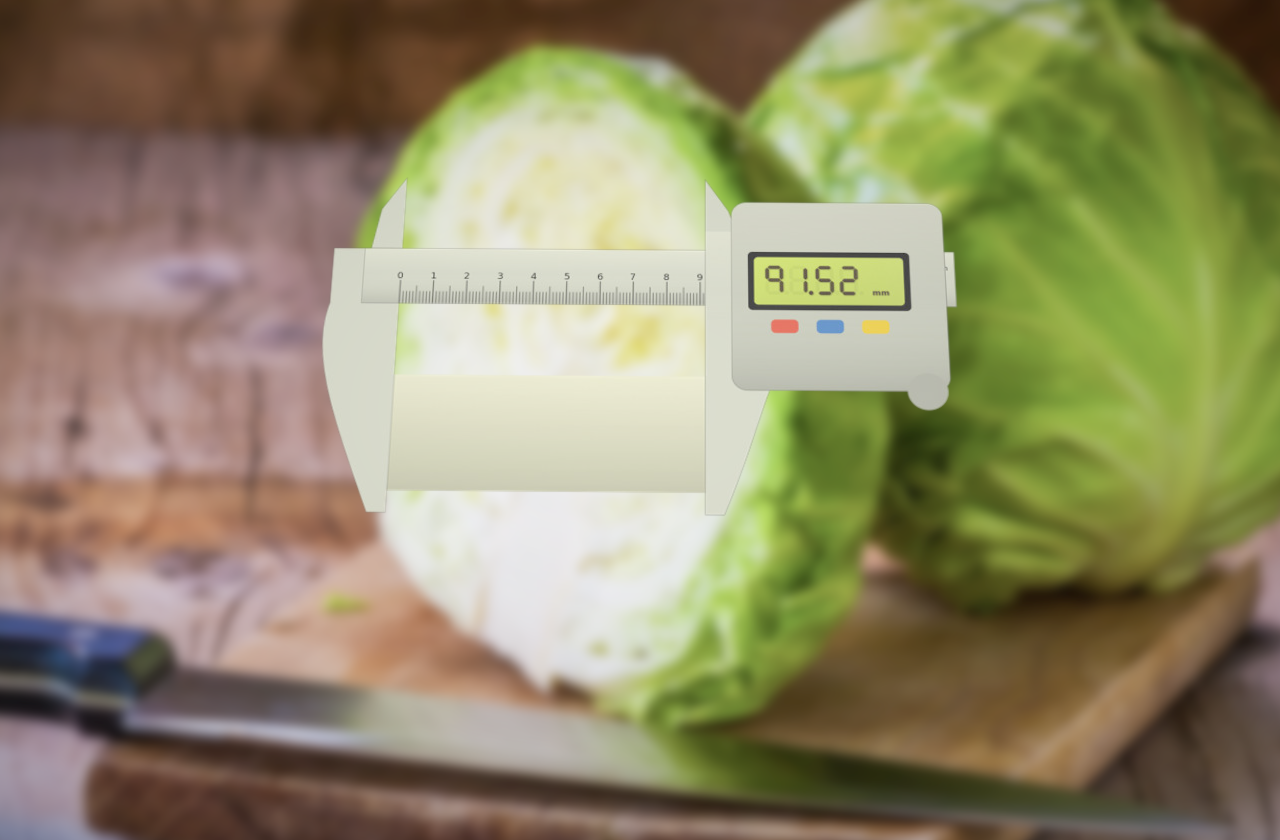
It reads **91.52** mm
